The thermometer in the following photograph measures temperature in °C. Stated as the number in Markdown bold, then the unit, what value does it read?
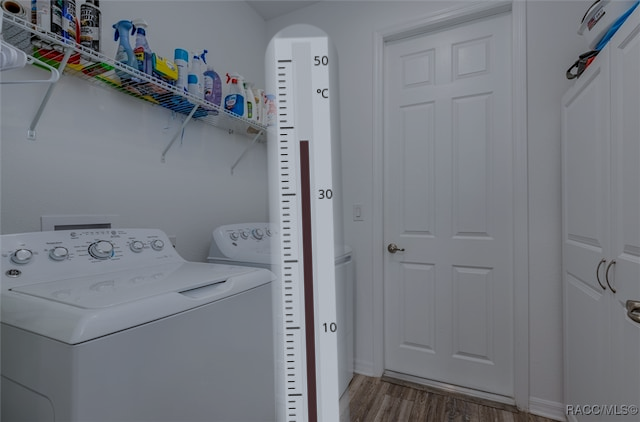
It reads **38** °C
